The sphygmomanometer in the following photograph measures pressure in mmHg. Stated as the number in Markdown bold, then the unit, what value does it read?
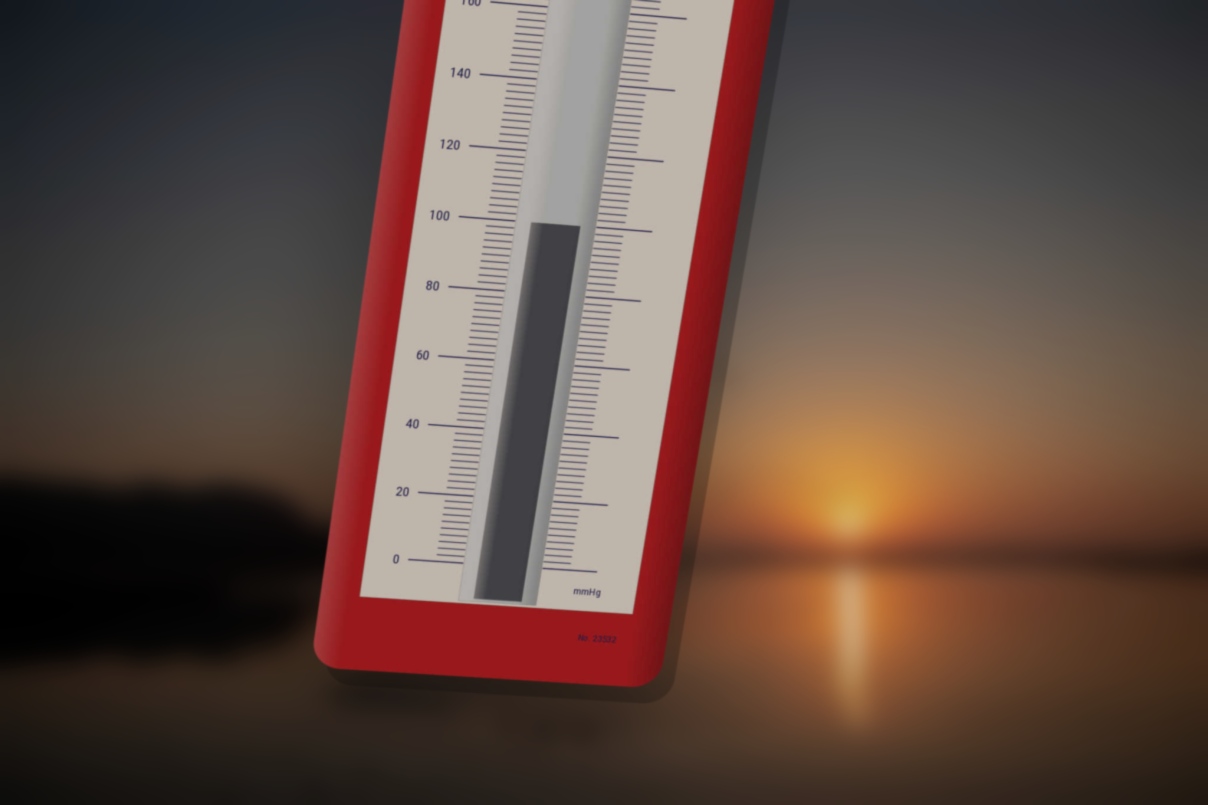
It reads **100** mmHg
